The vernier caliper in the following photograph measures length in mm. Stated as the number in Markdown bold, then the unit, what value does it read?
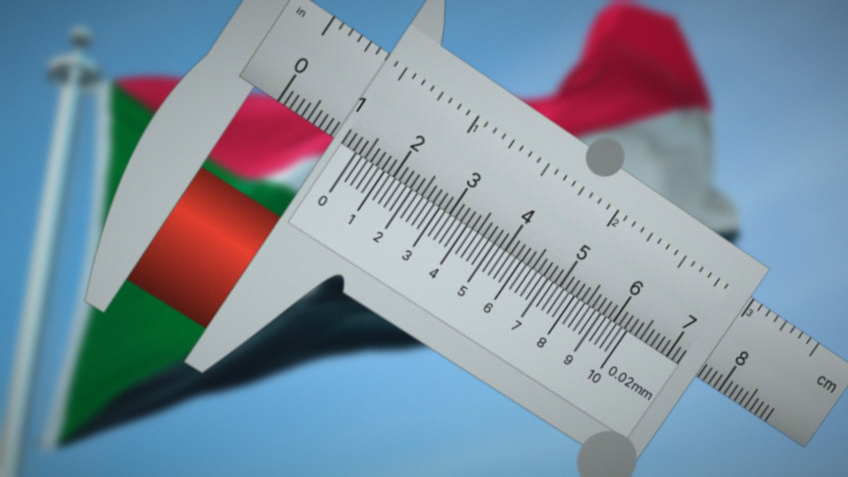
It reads **13.5** mm
